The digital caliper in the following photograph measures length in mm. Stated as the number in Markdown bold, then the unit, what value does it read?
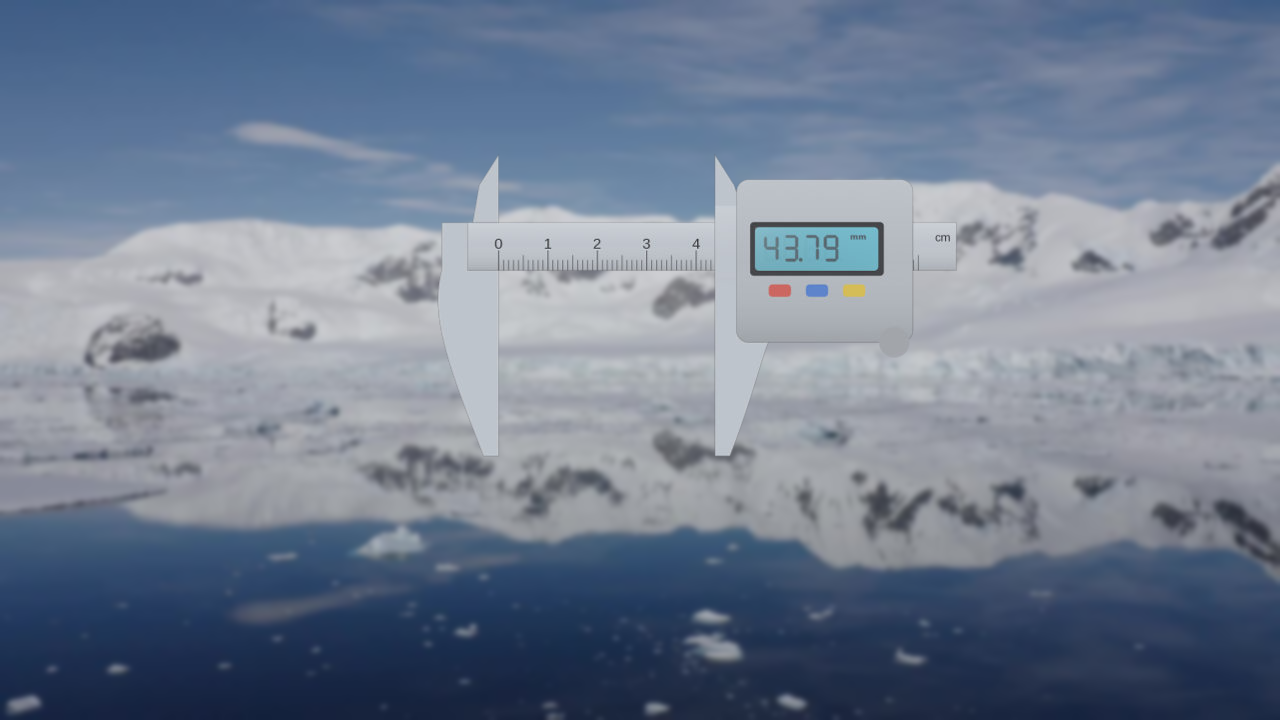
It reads **43.79** mm
